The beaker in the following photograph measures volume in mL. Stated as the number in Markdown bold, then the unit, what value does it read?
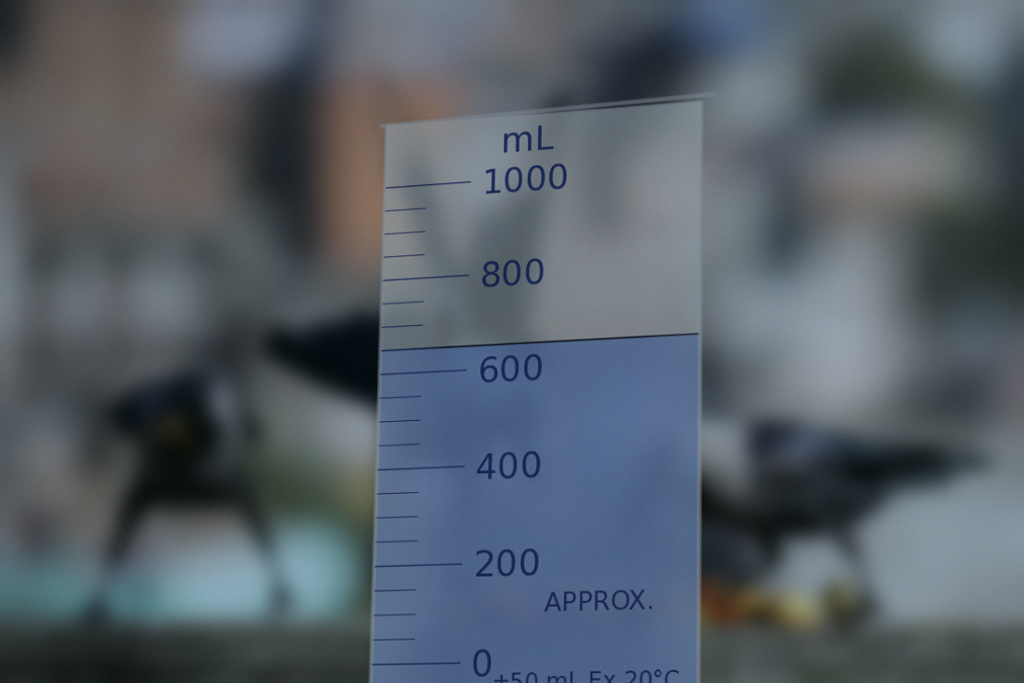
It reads **650** mL
